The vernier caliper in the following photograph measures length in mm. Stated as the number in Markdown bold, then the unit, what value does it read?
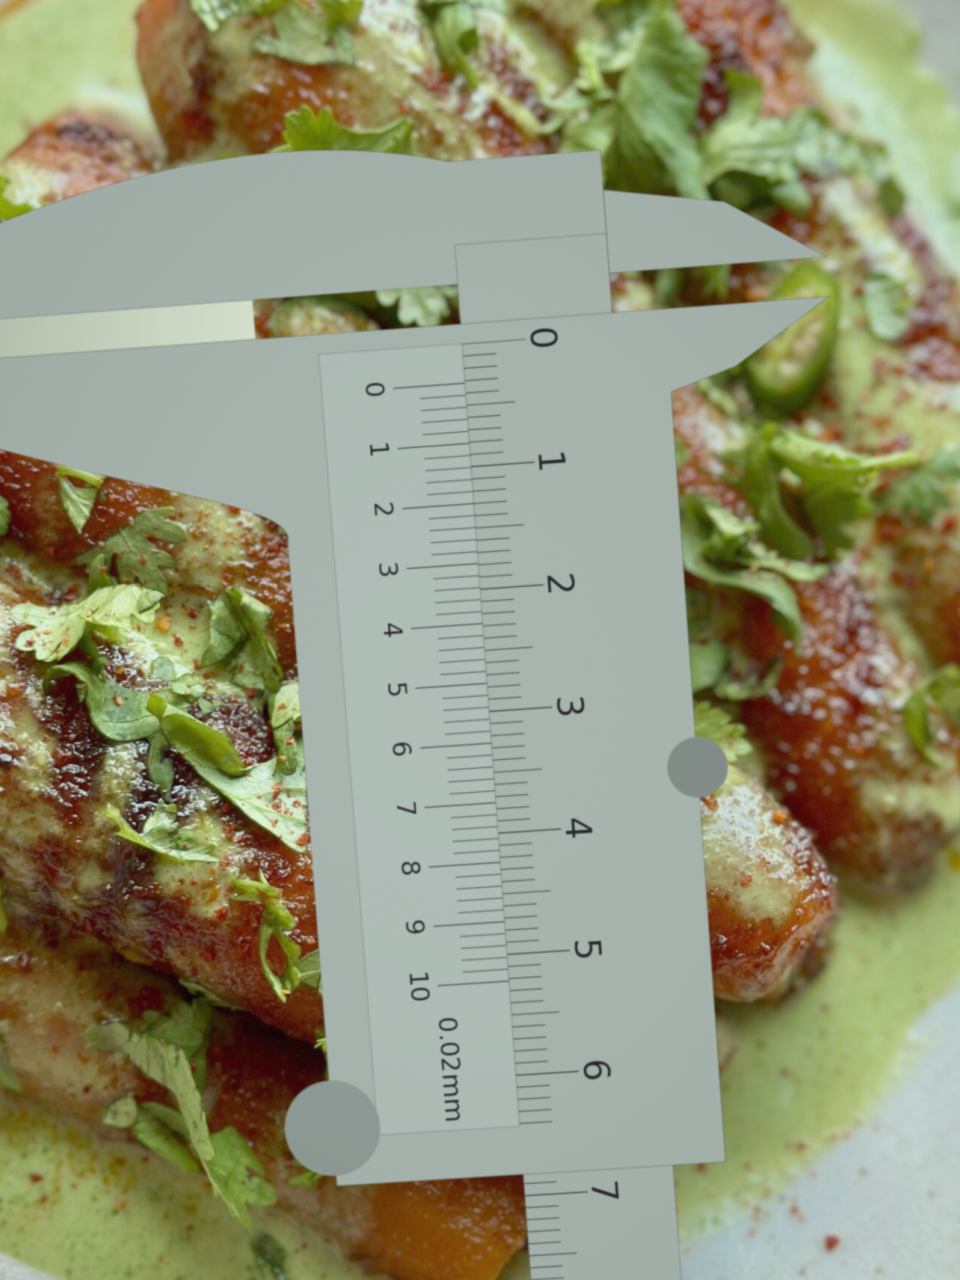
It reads **3.2** mm
